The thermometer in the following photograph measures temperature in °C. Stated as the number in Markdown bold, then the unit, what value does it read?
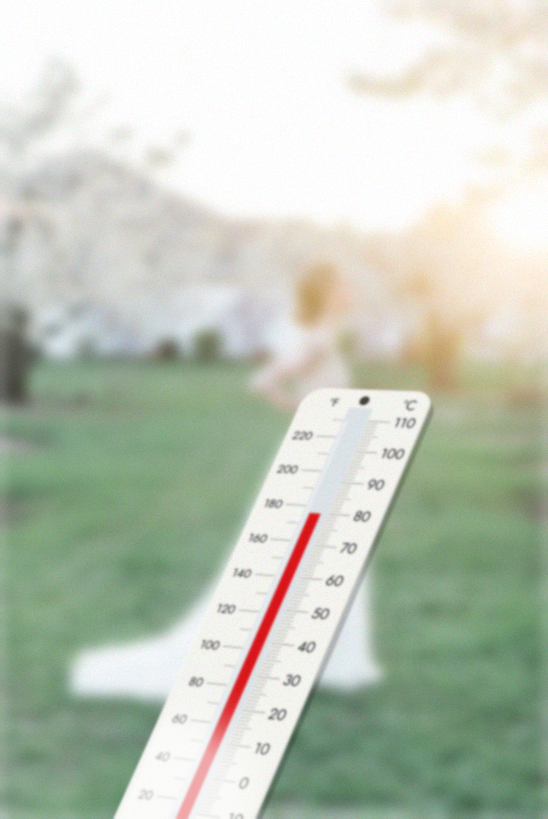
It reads **80** °C
